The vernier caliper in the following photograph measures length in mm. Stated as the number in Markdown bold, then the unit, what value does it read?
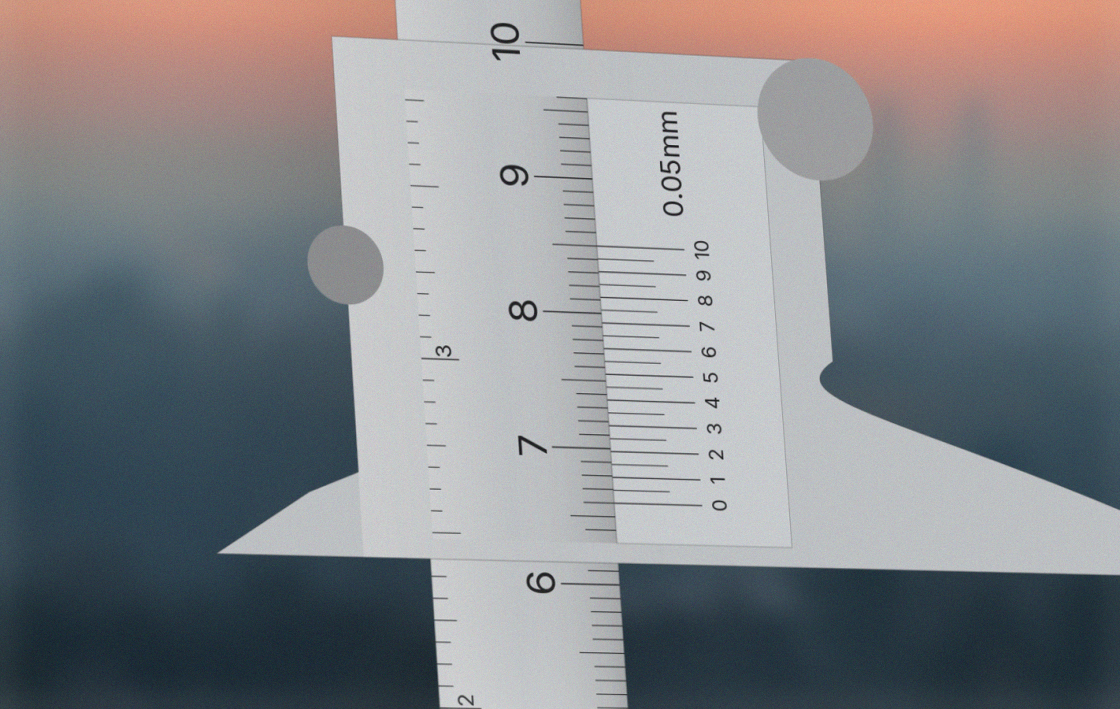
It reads **66.0** mm
